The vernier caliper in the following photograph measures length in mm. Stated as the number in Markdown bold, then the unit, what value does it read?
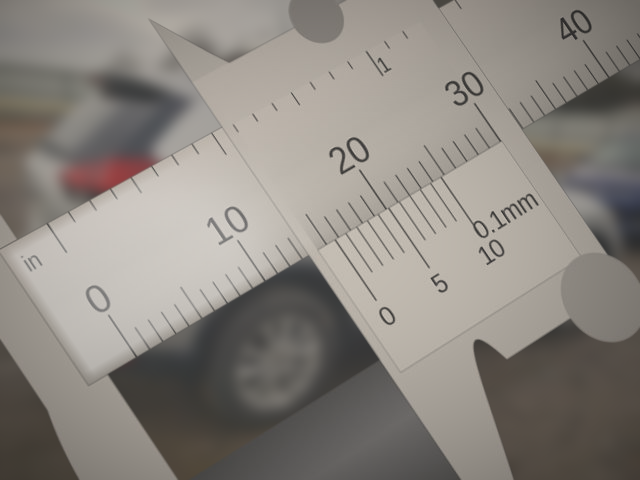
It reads **15.7** mm
